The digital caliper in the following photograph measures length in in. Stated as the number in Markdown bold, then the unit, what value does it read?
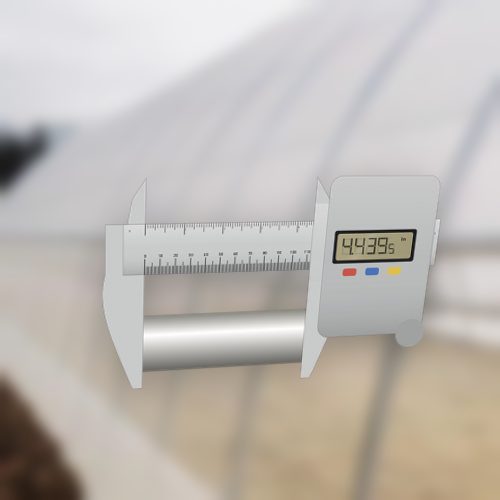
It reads **4.4395** in
